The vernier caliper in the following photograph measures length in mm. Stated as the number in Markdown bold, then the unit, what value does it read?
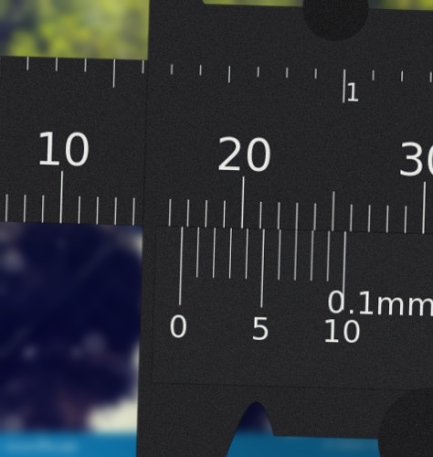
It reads **16.7** mm
